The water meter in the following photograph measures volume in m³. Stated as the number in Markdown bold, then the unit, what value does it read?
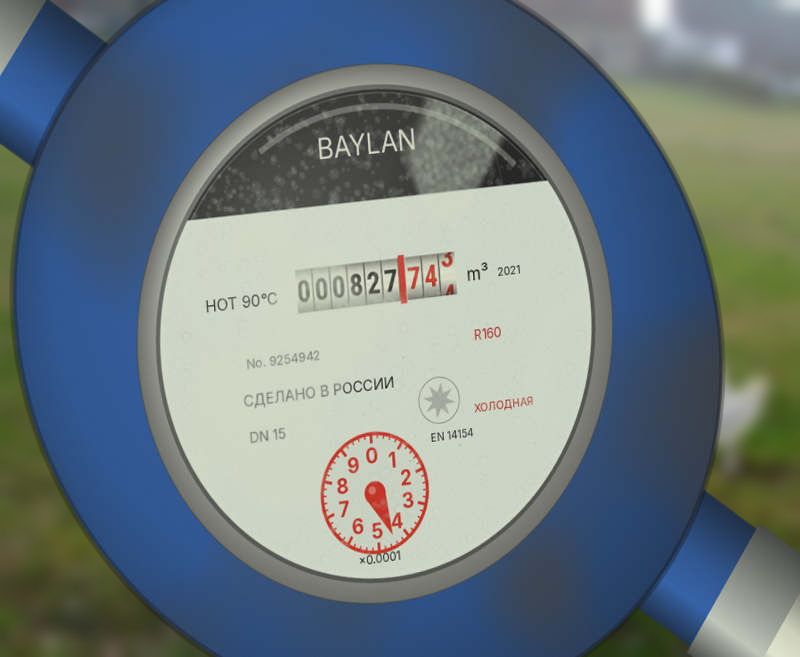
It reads **827.7434** m³
